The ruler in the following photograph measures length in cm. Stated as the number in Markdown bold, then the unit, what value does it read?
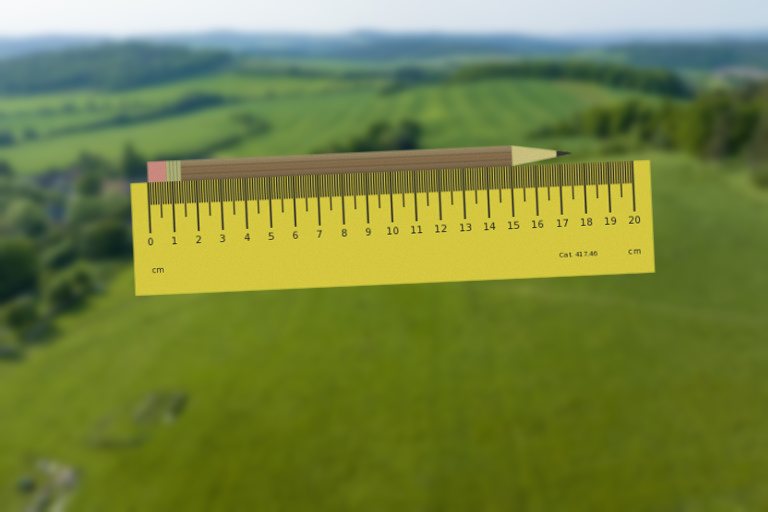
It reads **17.5** cm
